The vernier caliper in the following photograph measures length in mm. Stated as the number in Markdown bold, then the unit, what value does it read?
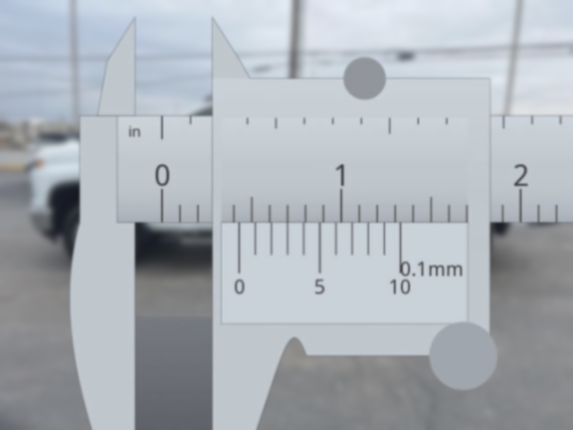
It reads **4.3** mm
